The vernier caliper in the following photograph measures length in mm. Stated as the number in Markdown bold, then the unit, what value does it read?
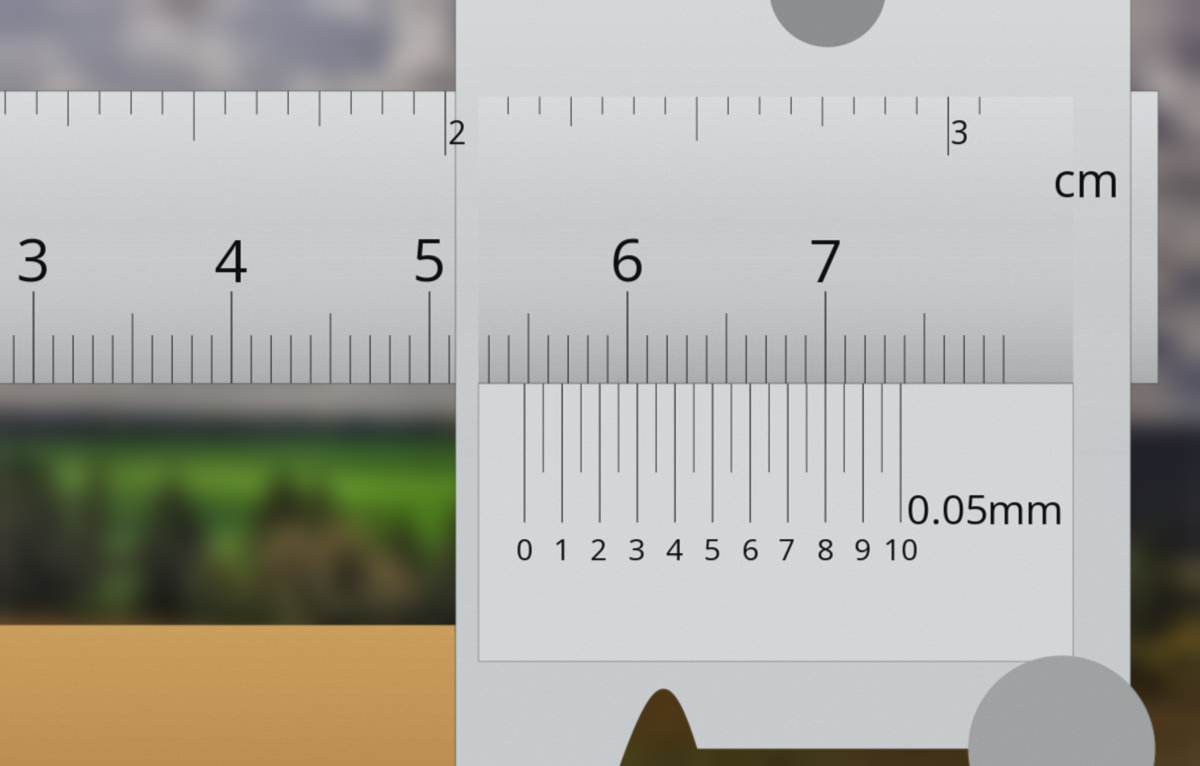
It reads **54.8** mm
